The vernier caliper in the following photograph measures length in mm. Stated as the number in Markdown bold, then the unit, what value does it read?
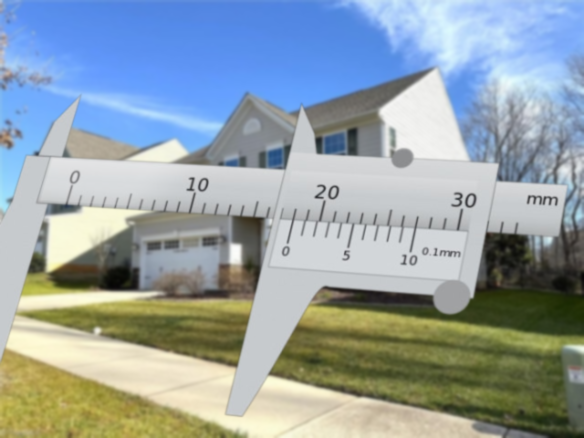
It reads **18.0** mm
